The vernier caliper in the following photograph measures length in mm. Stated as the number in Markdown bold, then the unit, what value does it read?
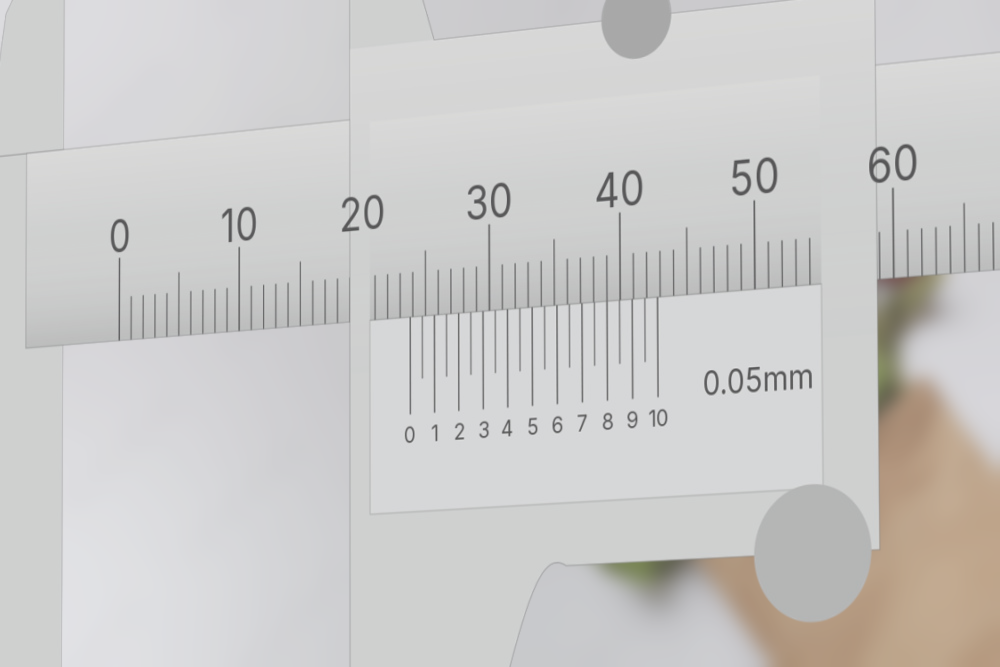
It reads **23.8** mm
